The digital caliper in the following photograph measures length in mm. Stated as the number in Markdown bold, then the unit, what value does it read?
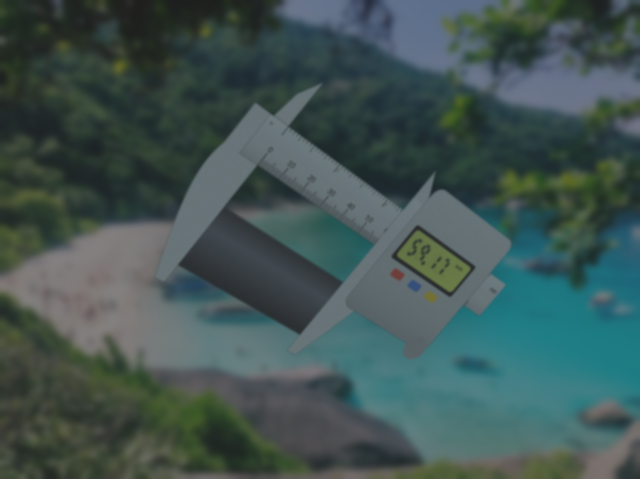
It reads **59.17** mm
